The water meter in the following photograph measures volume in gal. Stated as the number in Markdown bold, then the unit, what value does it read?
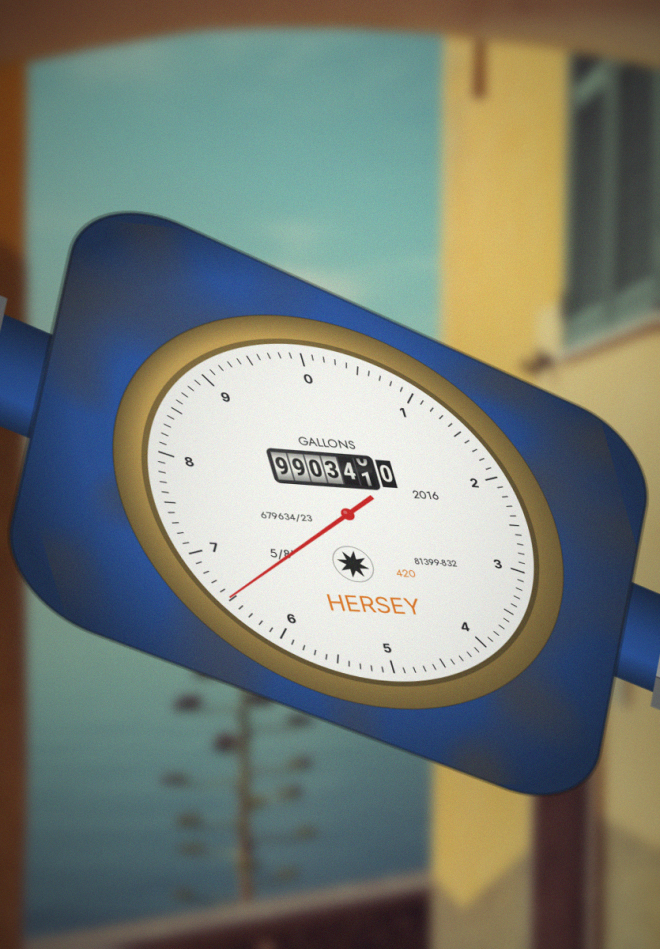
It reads **9903406.5** gal
